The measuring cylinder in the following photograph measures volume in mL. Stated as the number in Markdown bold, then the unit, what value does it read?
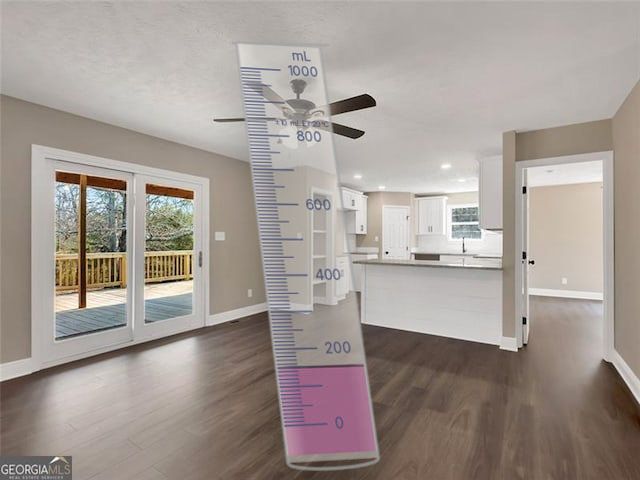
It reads **150** mL
